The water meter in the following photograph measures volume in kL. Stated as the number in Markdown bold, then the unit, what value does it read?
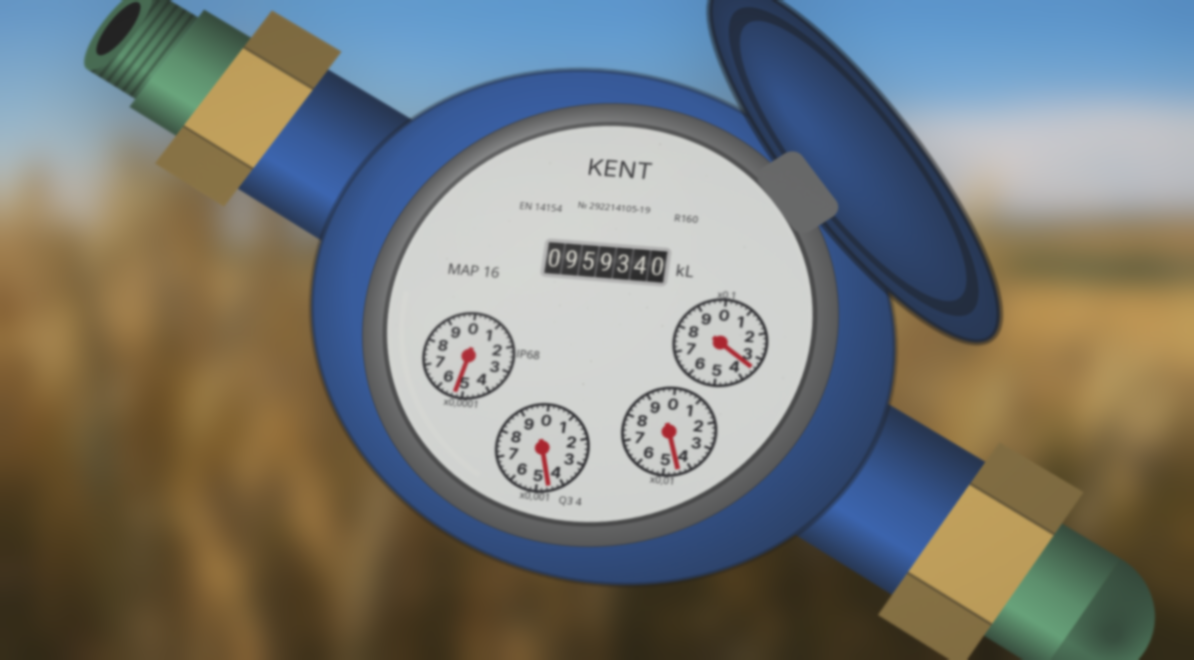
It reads **959340.3445** kL
